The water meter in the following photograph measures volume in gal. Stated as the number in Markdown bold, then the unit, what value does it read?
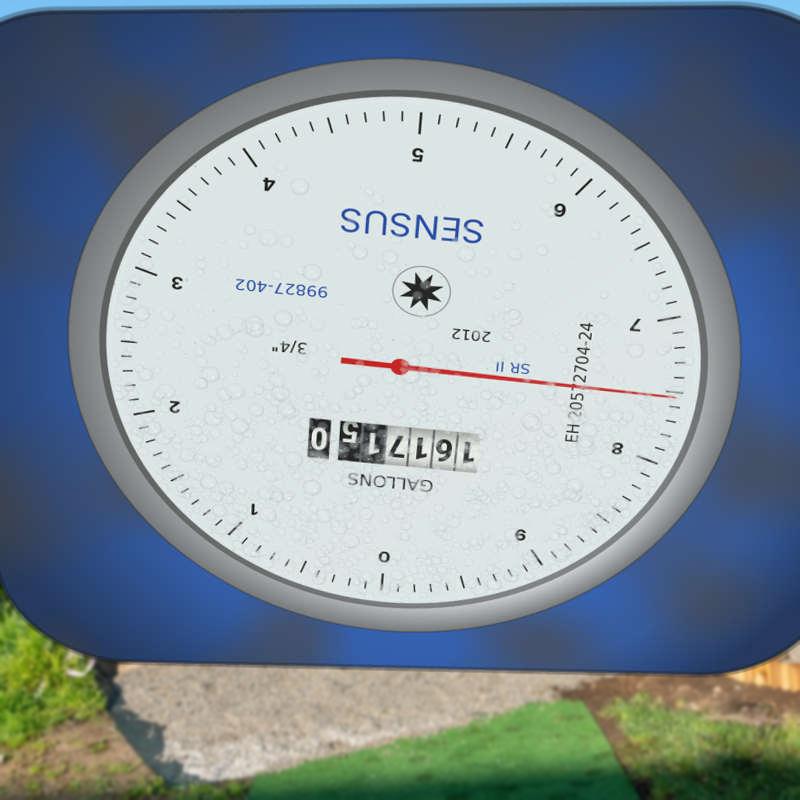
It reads **1617147.5** gal
